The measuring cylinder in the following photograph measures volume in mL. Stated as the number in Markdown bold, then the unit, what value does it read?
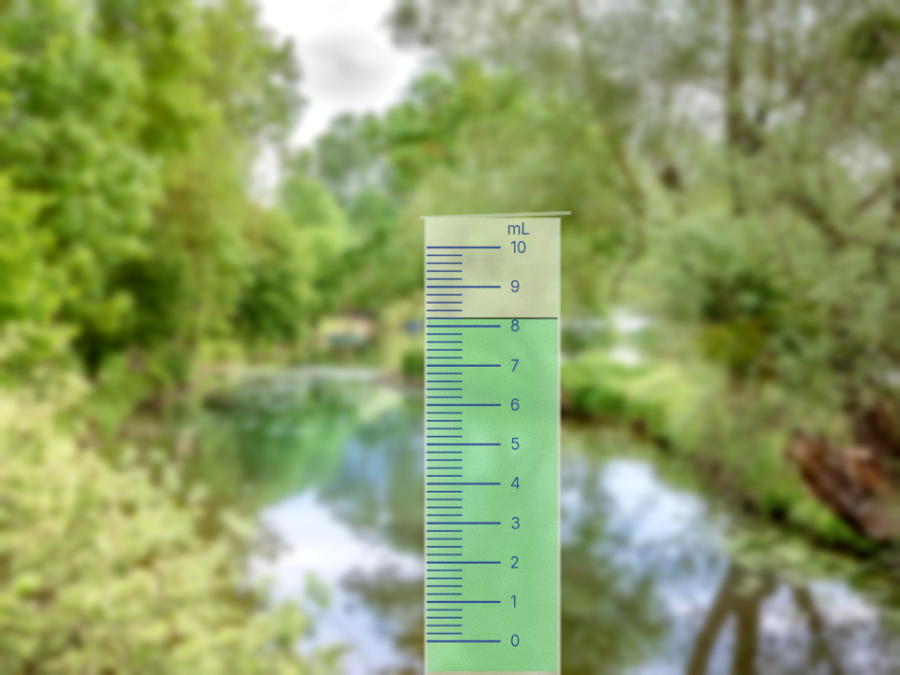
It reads **8.2** mL
